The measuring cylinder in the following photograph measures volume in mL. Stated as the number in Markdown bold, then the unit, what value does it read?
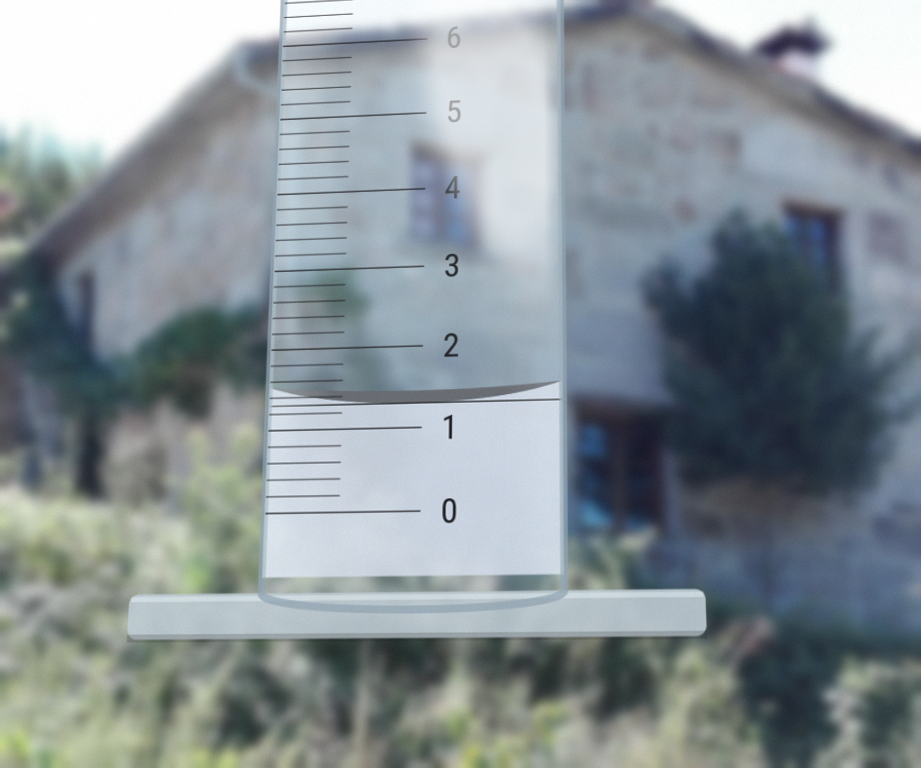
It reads **1.3** mL
